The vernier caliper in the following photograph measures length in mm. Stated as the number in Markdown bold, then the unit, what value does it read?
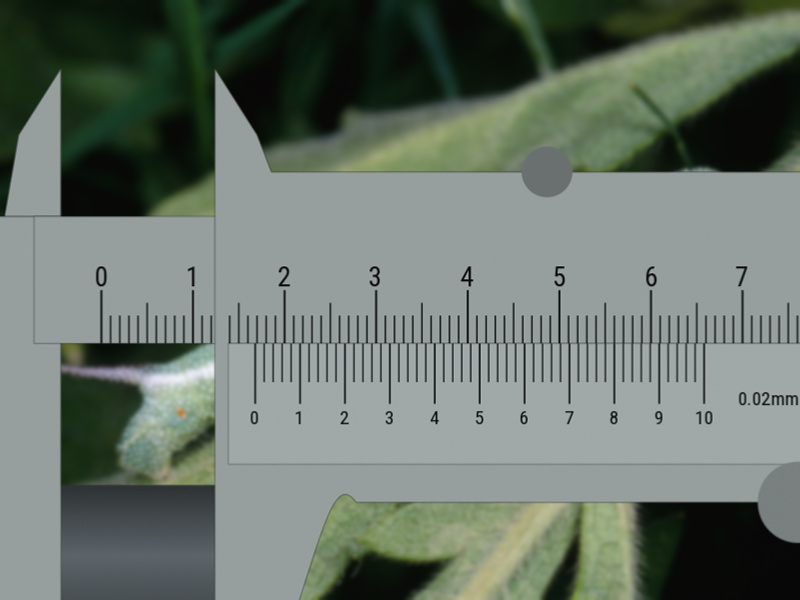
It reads **16.8** mm
